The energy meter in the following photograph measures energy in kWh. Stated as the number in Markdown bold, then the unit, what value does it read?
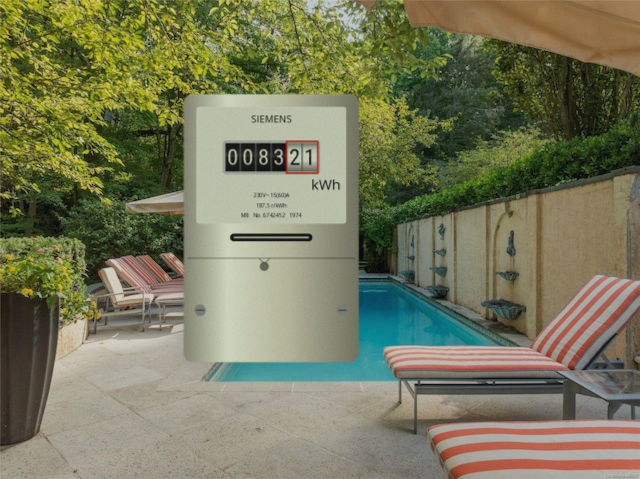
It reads **83.21** kWh
